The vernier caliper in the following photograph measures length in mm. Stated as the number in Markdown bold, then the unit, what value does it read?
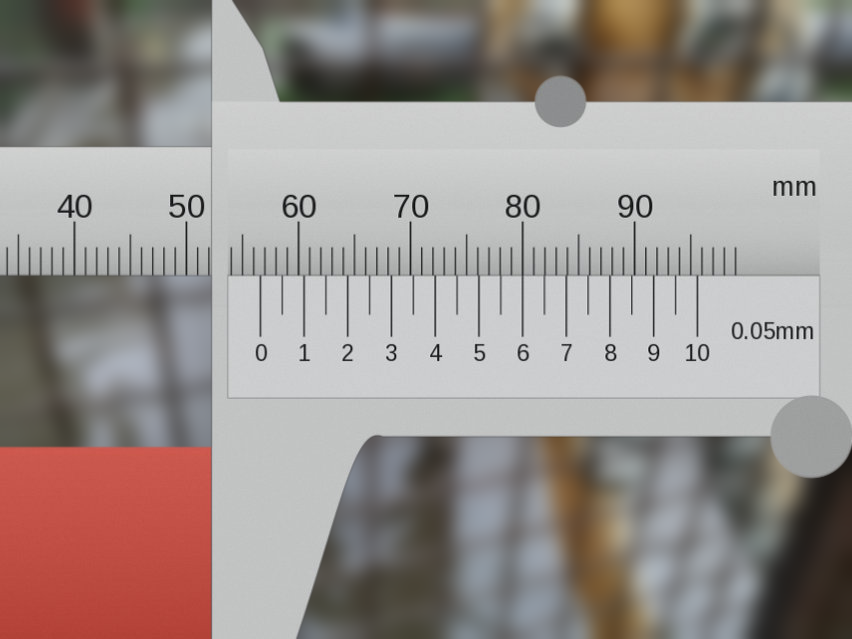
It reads **56.6** mm
